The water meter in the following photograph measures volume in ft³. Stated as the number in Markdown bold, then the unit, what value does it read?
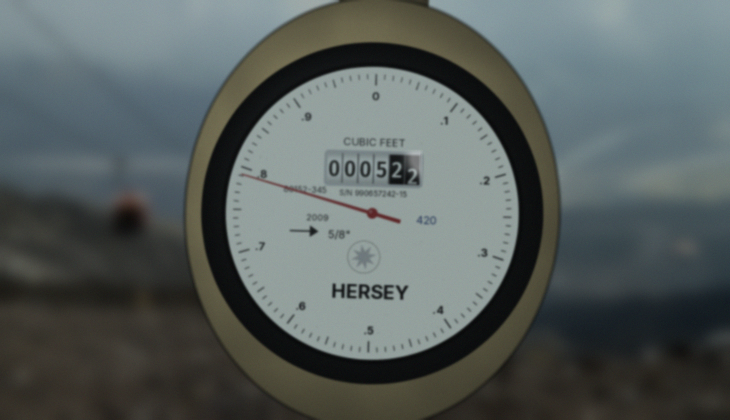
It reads **521.79** ft³
